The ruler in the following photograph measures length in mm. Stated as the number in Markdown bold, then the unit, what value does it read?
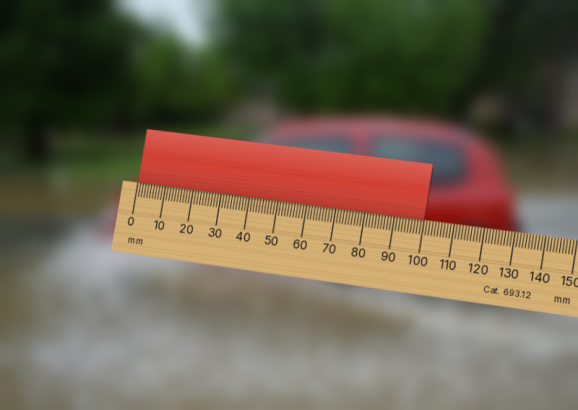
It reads **100** mm
